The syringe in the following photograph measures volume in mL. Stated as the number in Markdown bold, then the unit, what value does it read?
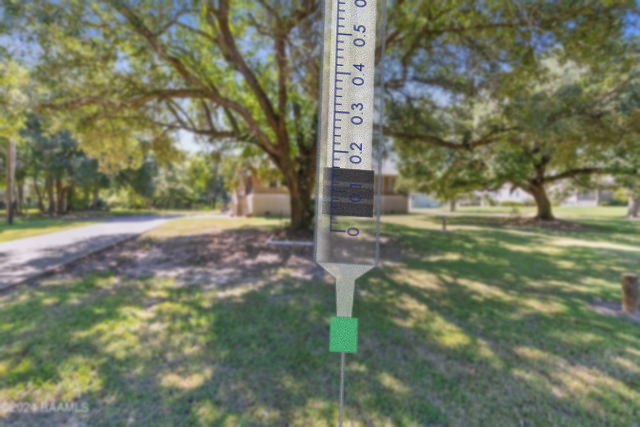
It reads **0.04** mL
